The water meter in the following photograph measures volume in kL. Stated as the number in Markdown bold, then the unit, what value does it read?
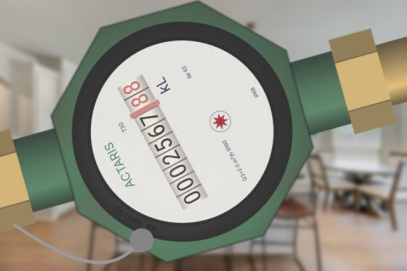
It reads **2567.88** kL
